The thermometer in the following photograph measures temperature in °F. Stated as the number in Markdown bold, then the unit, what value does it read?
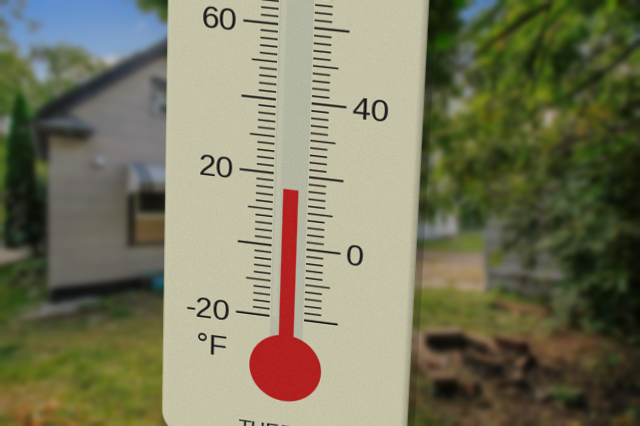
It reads **16** °F
